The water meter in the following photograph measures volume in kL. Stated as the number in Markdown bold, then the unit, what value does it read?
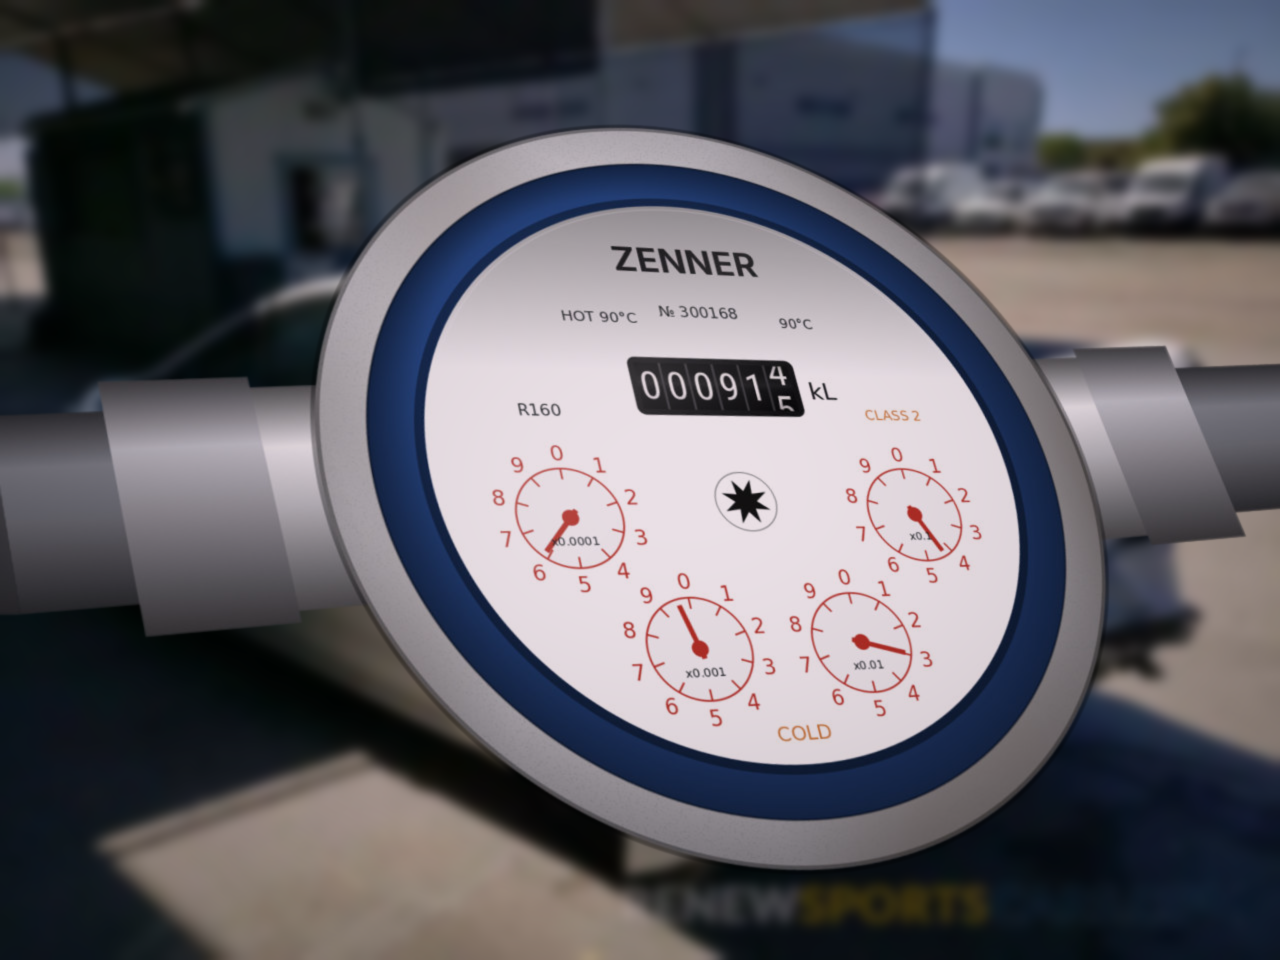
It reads **914.4296** kL
